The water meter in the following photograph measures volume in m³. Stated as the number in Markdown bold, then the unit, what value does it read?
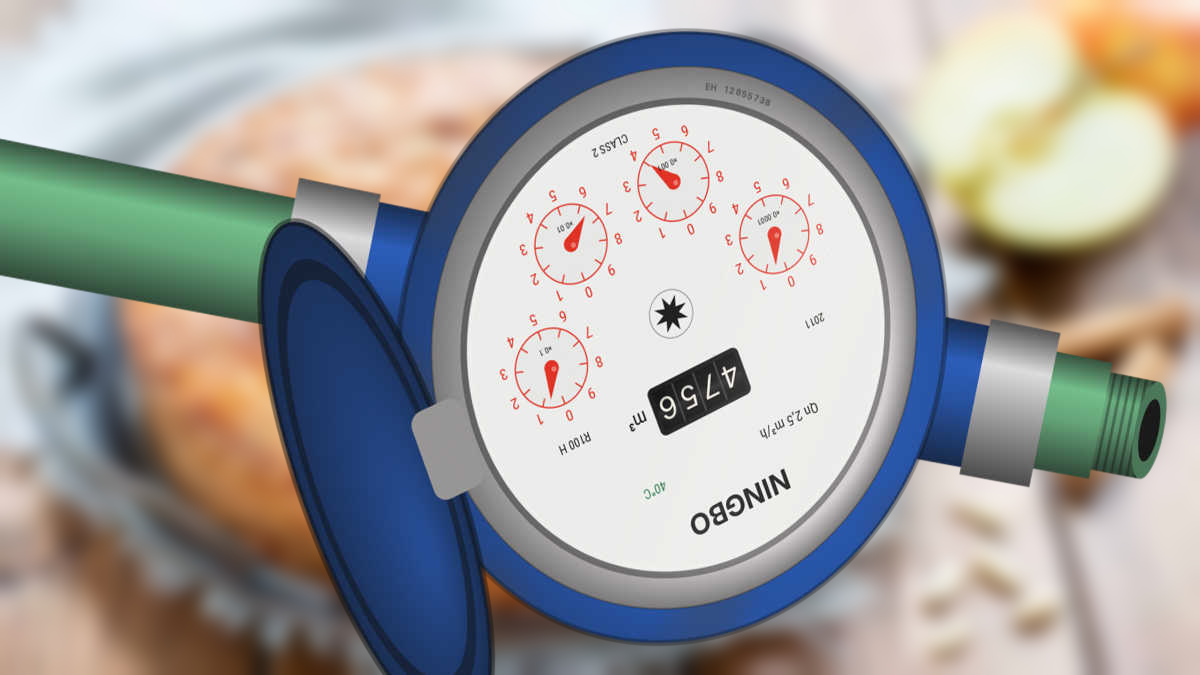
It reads **4756.0640** m³
